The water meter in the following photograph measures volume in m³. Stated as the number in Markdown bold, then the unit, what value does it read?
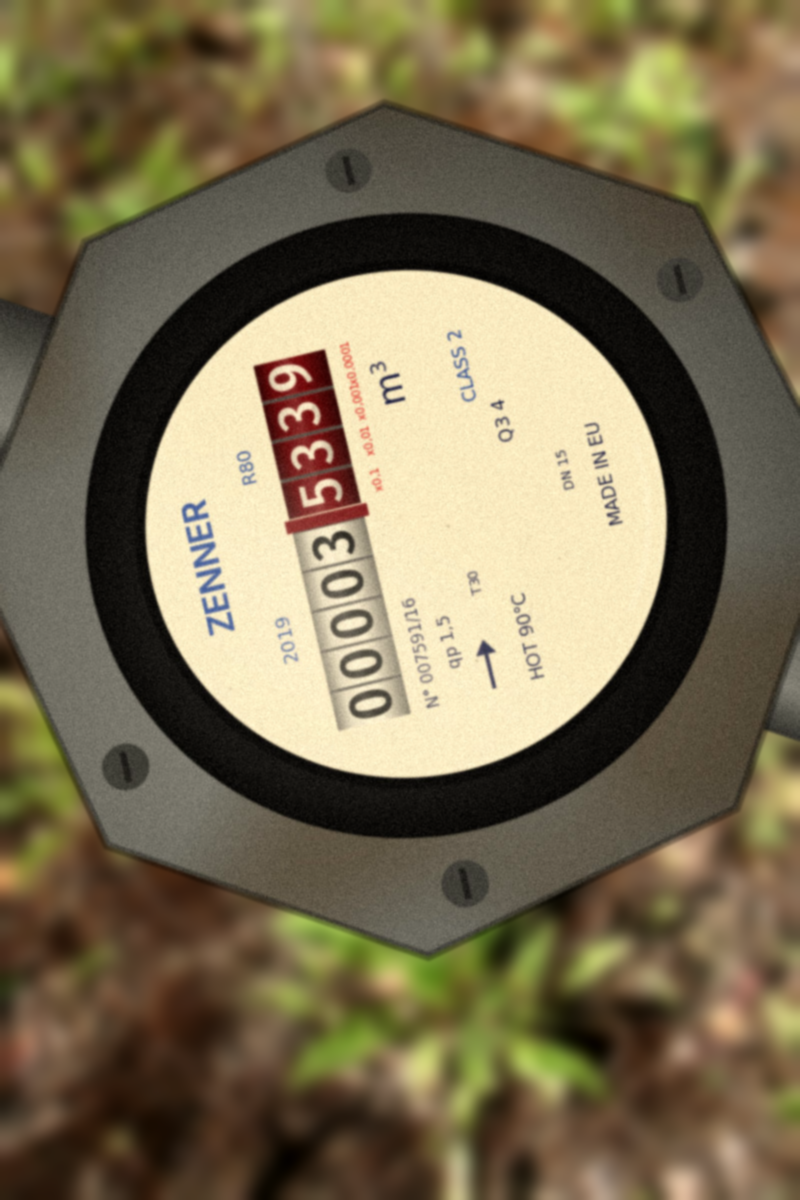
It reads **3.5339** m³
